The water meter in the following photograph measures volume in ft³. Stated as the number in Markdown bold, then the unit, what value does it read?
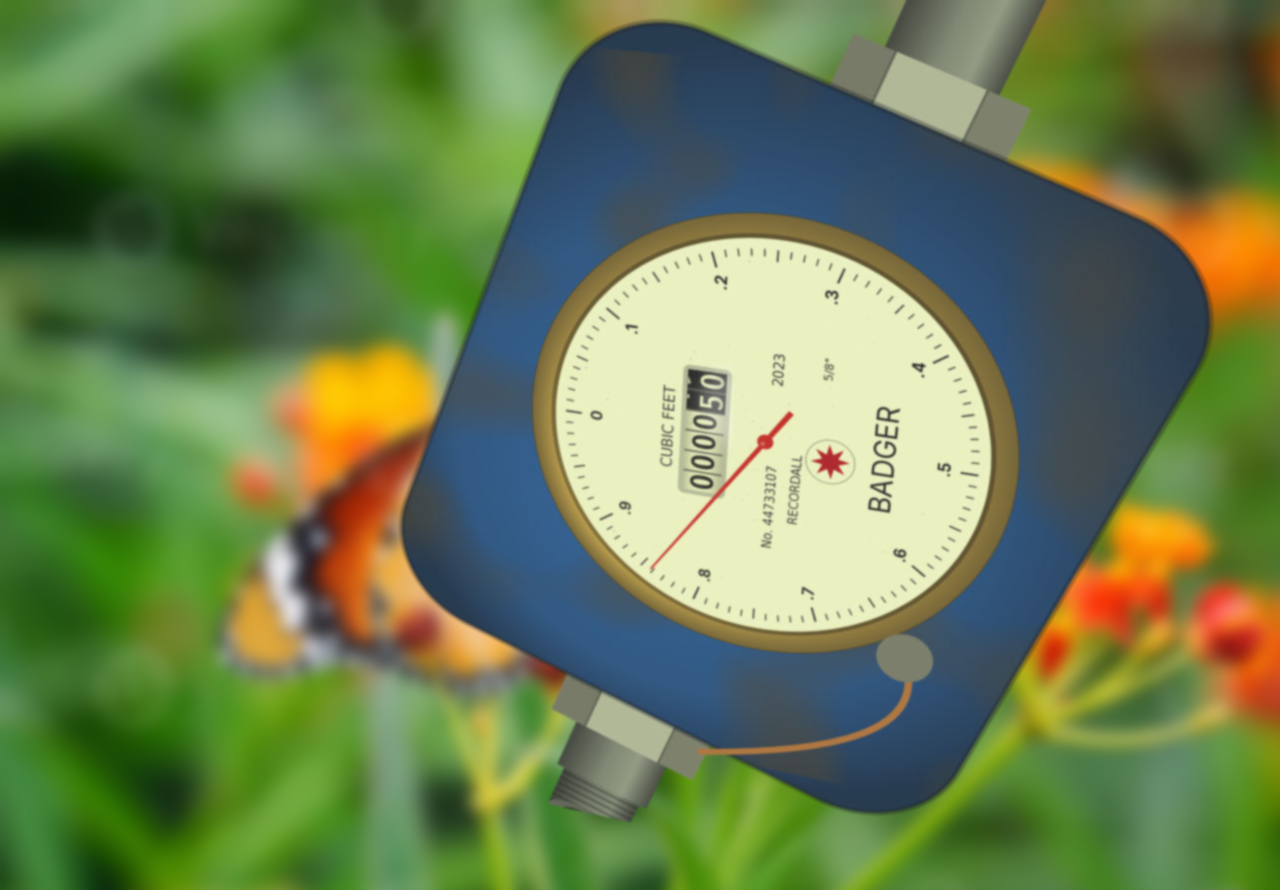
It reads **49.84** ft³
